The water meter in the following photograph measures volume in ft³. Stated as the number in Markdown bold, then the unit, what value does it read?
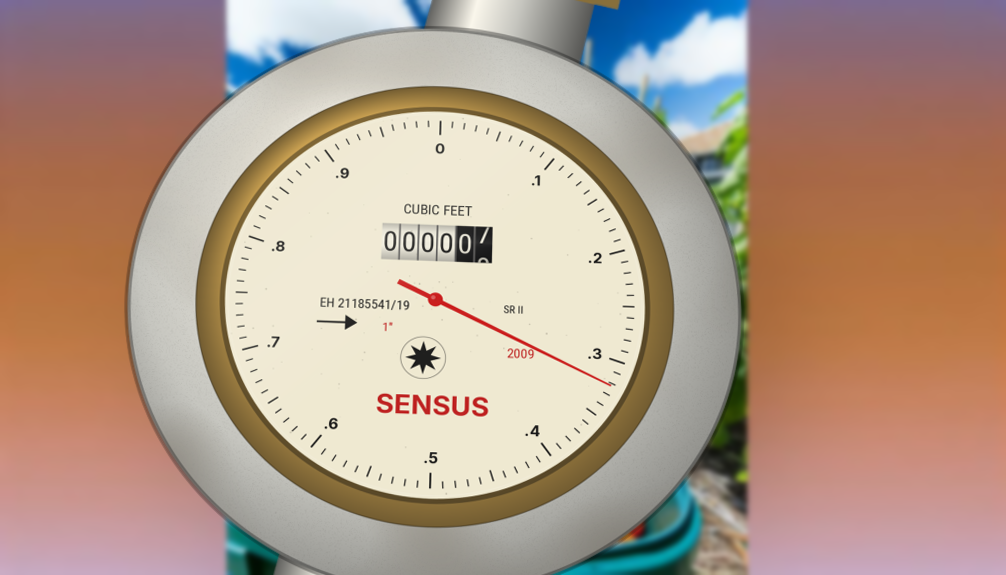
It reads **7.32** ft³
